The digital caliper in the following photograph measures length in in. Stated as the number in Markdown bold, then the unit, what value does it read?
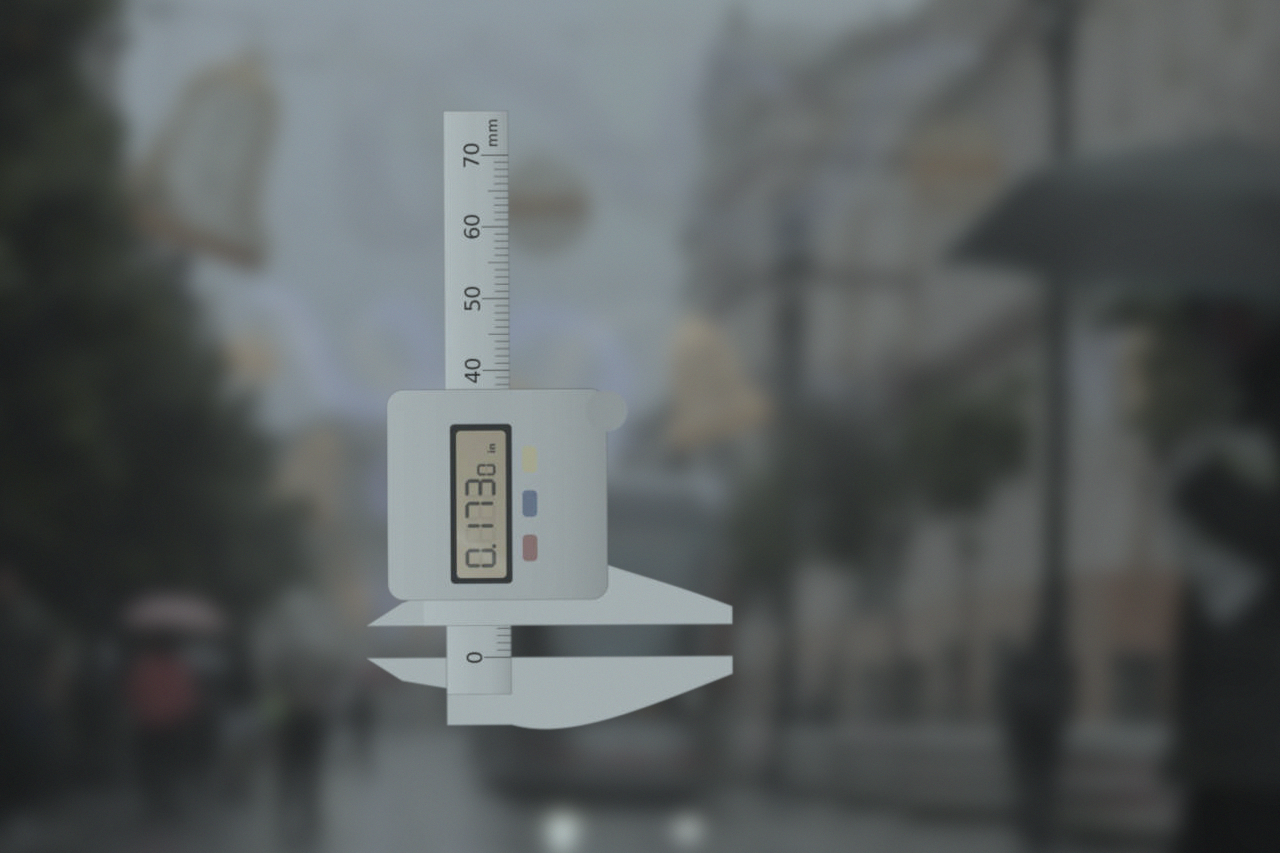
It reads **0.1730** in
